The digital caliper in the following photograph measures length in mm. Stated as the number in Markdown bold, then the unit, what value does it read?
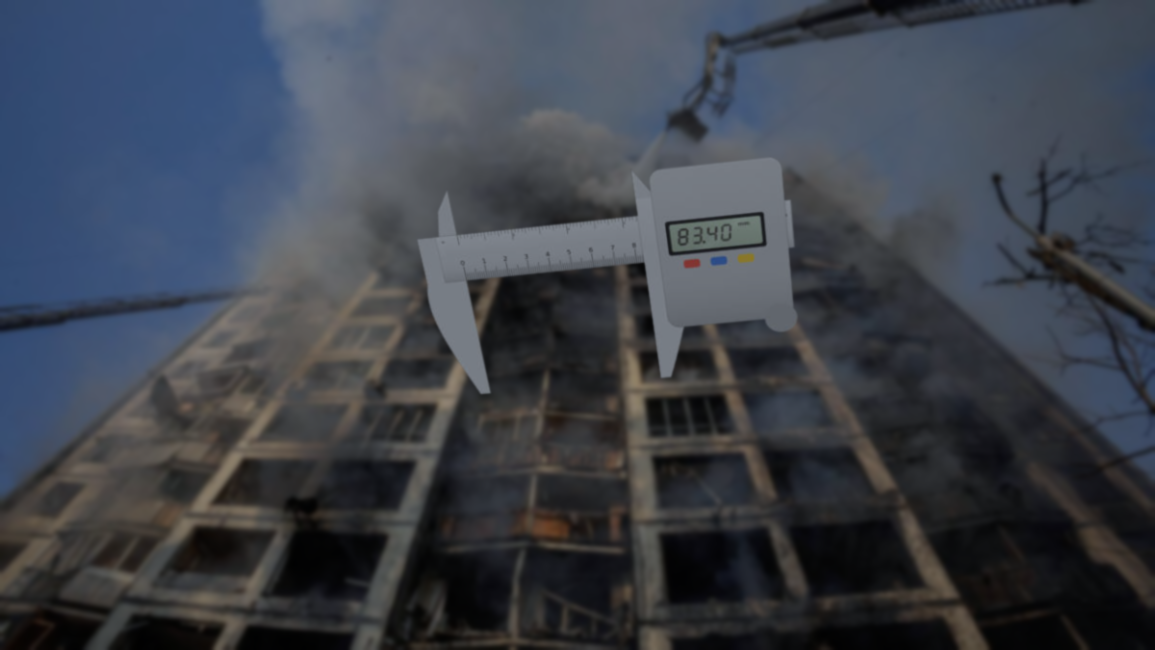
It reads **83.40** mm
